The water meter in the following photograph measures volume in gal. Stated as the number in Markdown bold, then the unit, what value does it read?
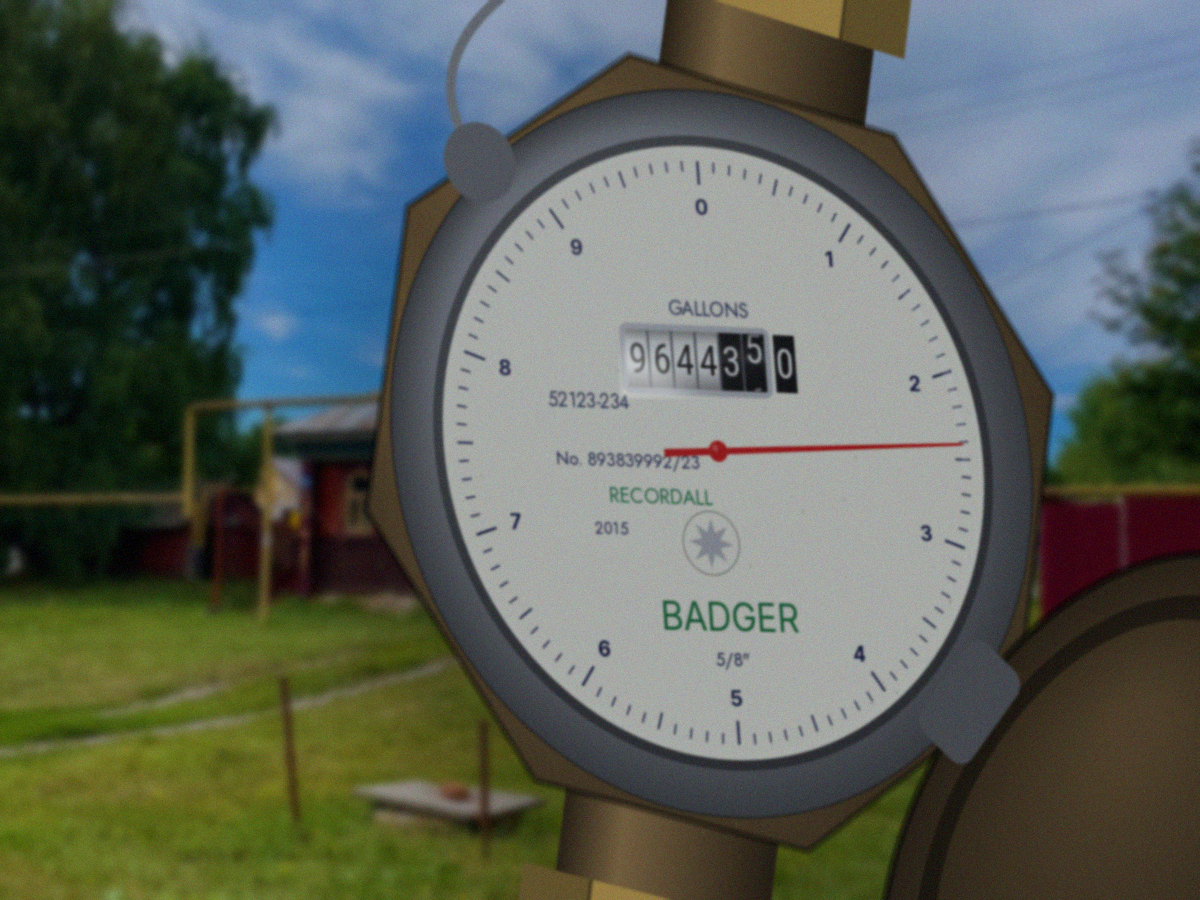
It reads **9644352.4** gal
